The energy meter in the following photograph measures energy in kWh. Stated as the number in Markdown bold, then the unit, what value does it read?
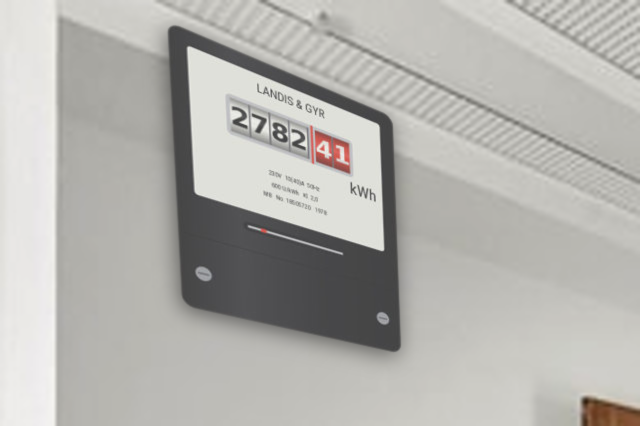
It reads **2782.41** kWh
